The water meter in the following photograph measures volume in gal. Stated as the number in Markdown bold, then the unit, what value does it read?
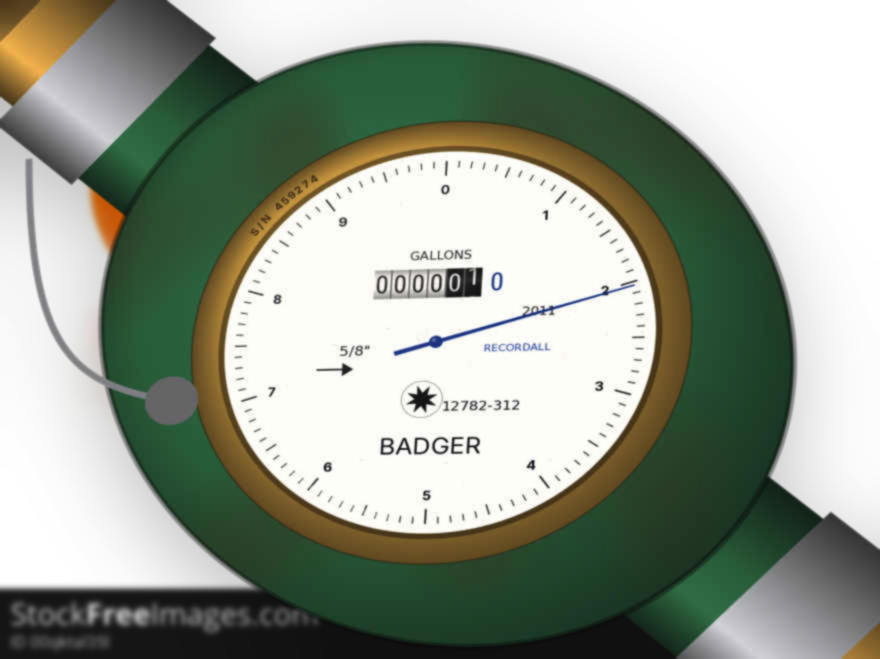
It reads **12.0** gal
